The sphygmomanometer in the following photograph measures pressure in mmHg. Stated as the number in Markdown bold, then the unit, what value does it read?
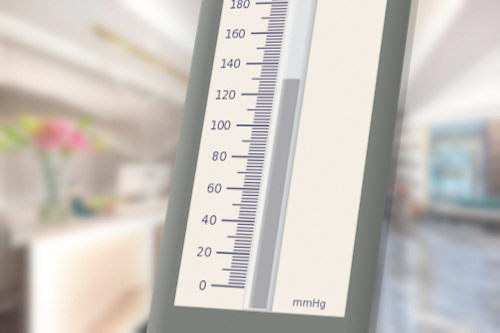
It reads **130** mmHg
